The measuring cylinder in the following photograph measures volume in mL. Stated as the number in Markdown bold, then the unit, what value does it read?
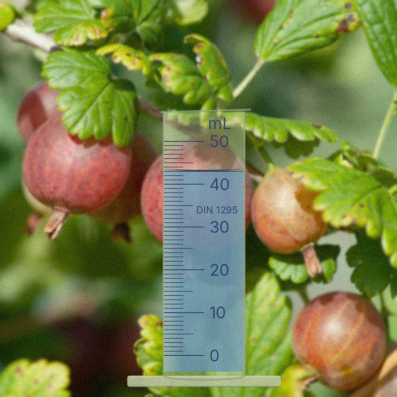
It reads **43** mL
